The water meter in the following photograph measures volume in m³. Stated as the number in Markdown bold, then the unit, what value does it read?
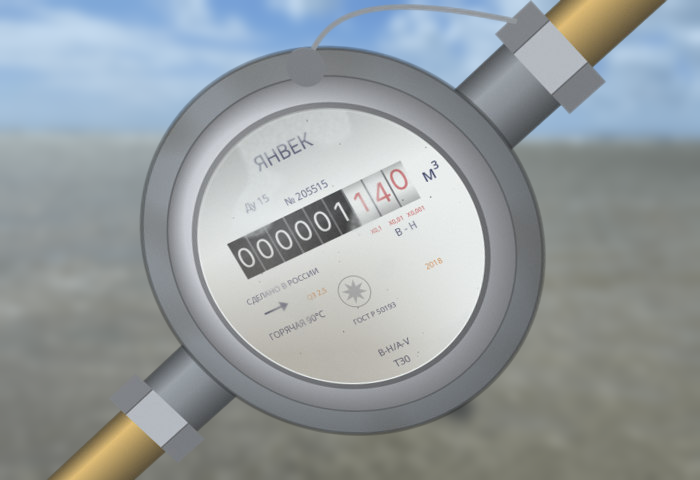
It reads **1.140** m³
